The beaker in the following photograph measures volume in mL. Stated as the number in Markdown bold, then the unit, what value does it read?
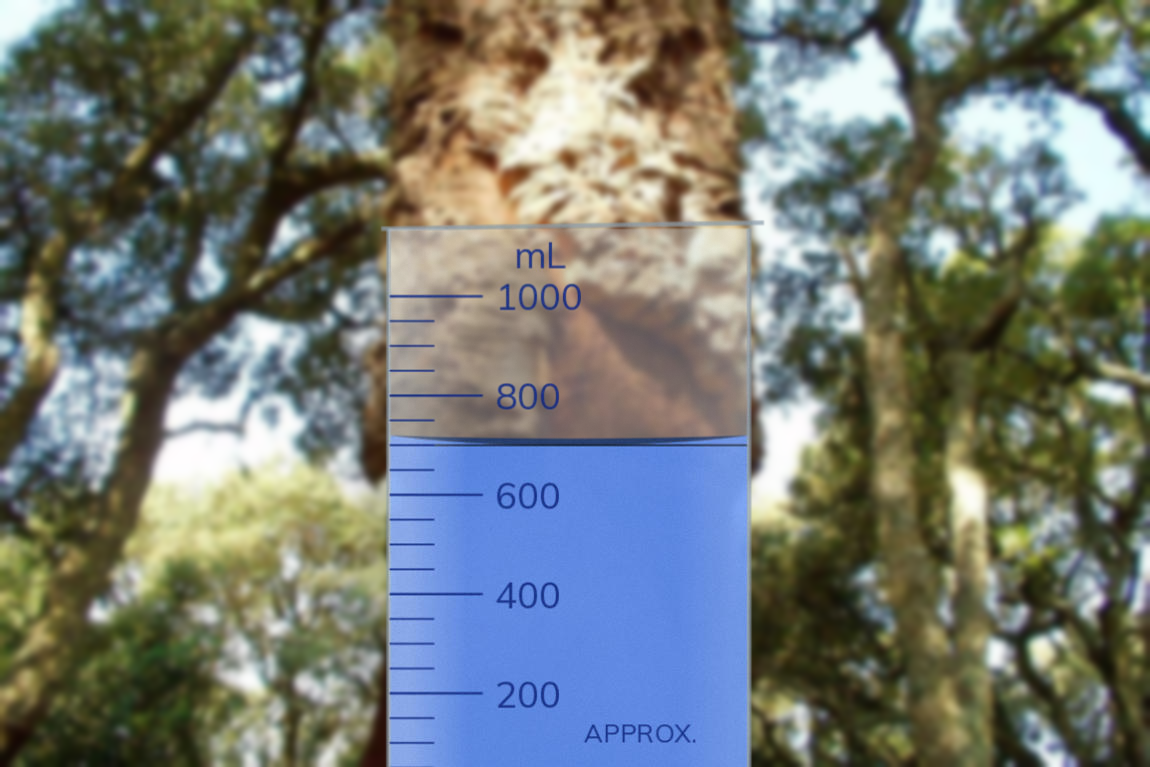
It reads **700** mL
